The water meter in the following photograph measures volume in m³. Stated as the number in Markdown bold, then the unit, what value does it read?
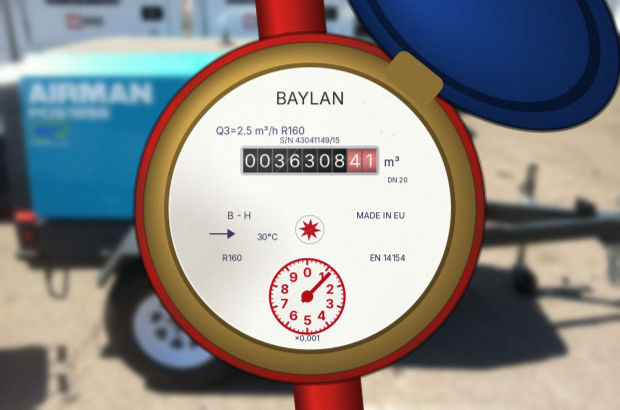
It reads **36308.411** m³
